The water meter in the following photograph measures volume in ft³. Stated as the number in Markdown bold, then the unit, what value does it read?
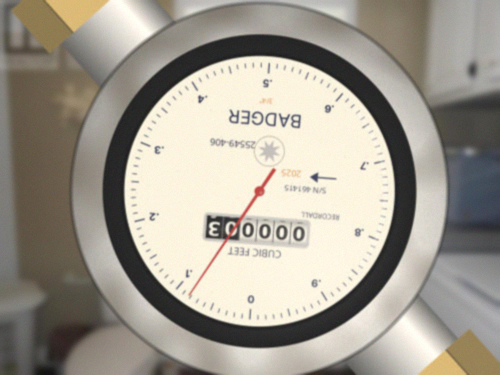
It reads **3.08** ft³
